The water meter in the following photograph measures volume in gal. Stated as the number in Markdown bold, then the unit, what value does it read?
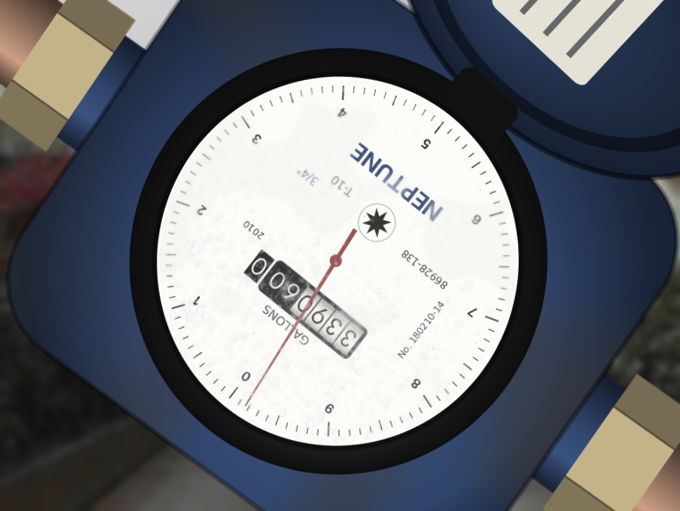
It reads **3390599.8** gal
